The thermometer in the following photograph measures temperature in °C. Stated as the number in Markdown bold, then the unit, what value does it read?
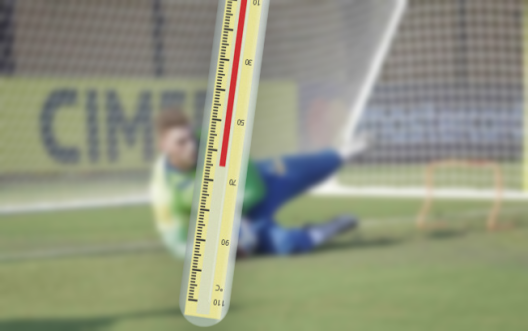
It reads **65** °C
